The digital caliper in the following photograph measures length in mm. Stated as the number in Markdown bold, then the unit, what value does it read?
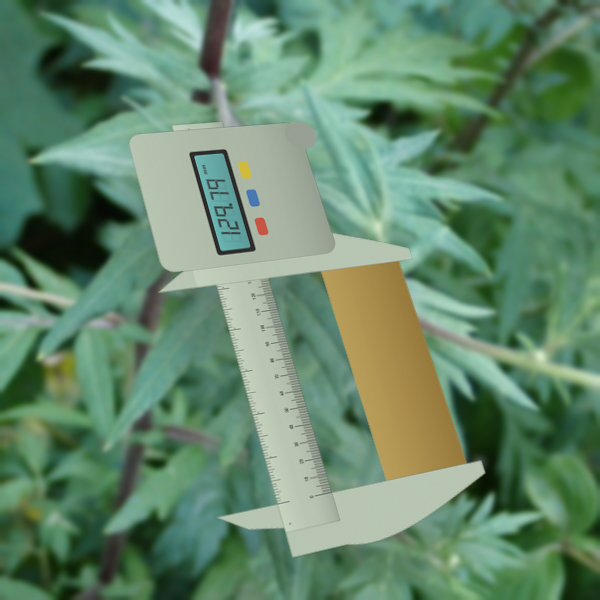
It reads **129.79** mm
